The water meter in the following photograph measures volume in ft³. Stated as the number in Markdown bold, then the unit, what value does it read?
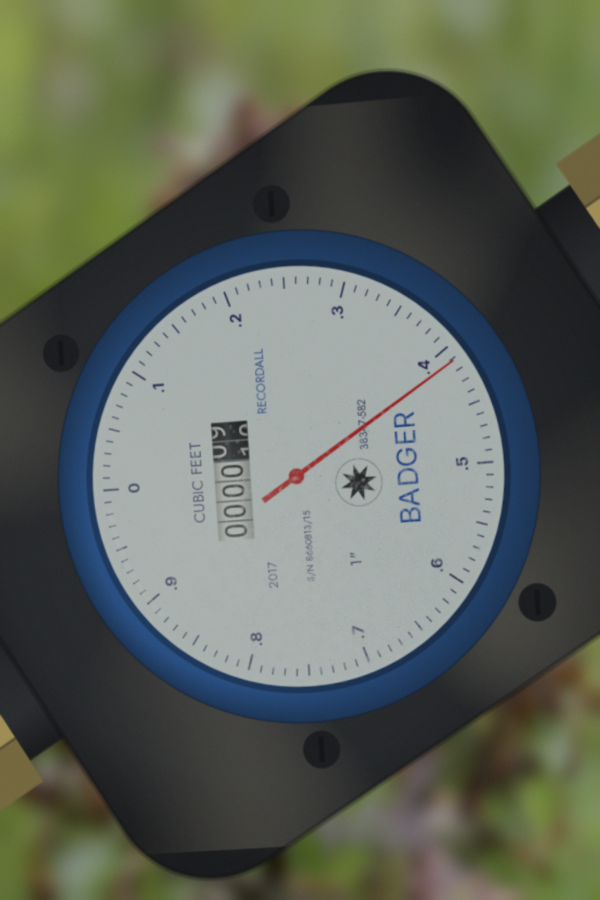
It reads **9.41** ft³
